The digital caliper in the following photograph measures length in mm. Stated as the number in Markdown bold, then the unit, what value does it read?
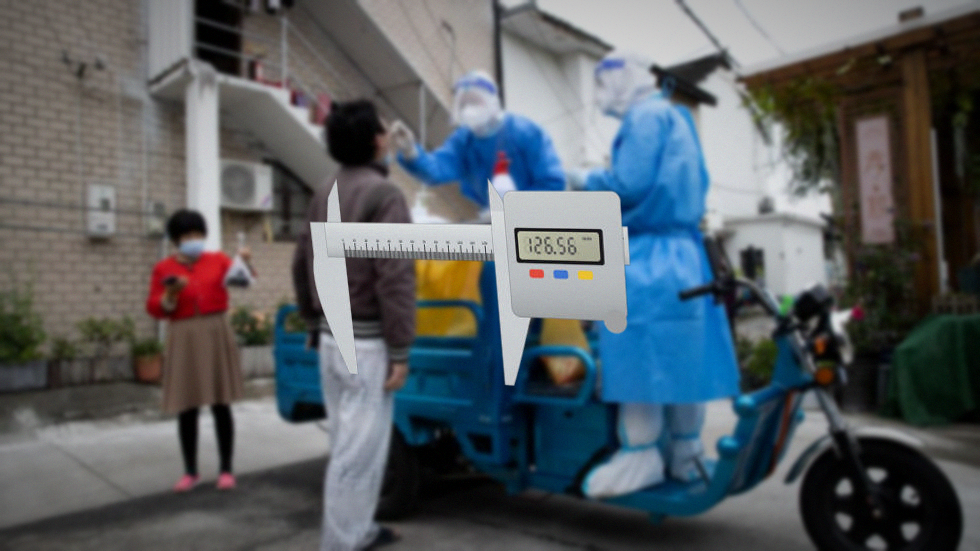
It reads **126.56** mm
